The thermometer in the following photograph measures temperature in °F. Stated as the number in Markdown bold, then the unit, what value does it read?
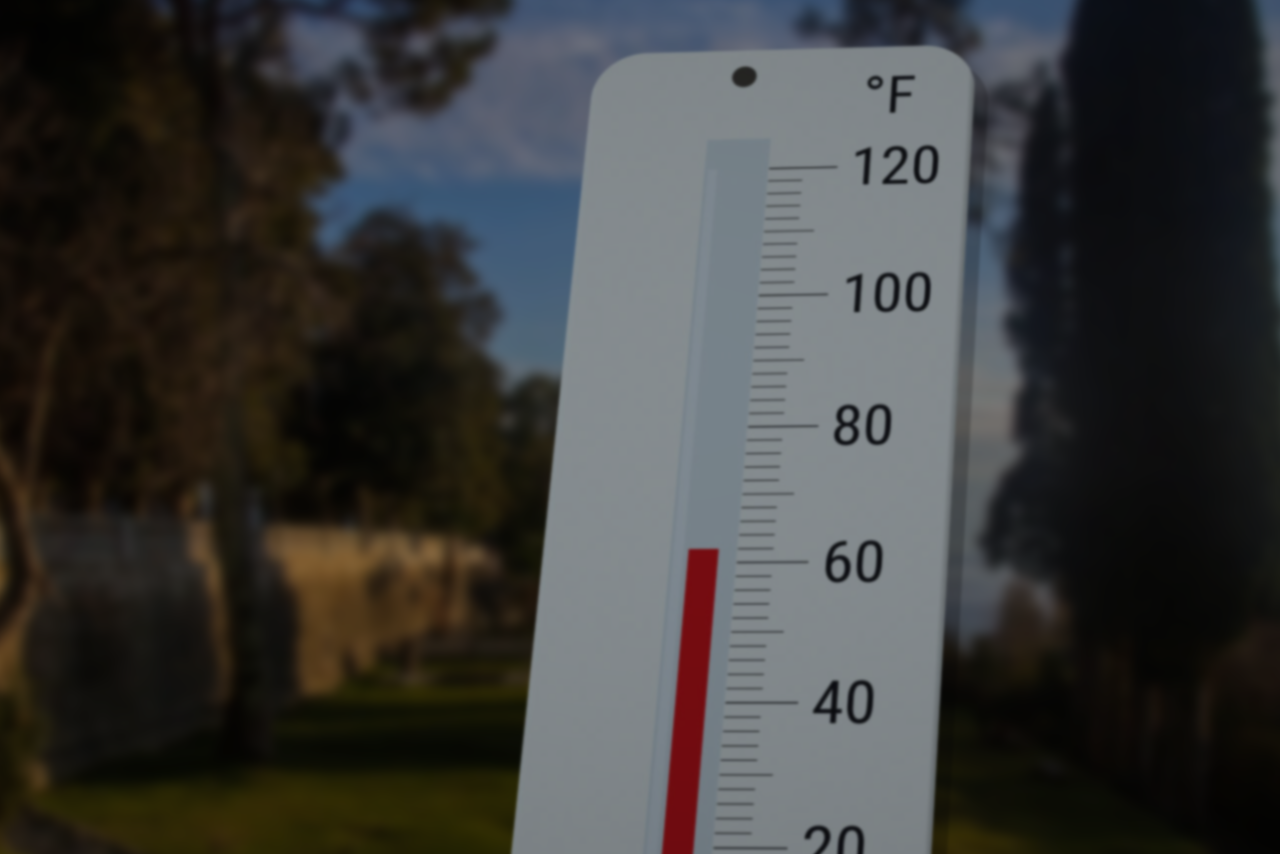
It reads **62** °F
